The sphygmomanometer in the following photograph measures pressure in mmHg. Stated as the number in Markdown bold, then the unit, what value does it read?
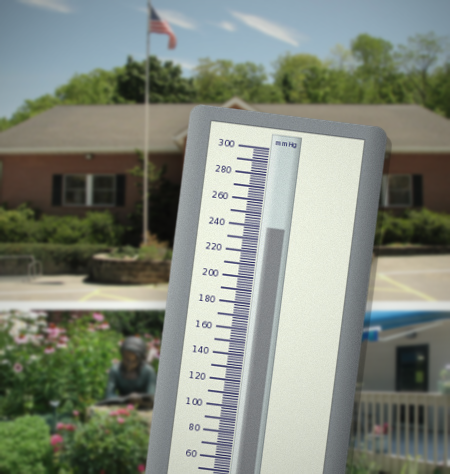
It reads **240** mmHg
